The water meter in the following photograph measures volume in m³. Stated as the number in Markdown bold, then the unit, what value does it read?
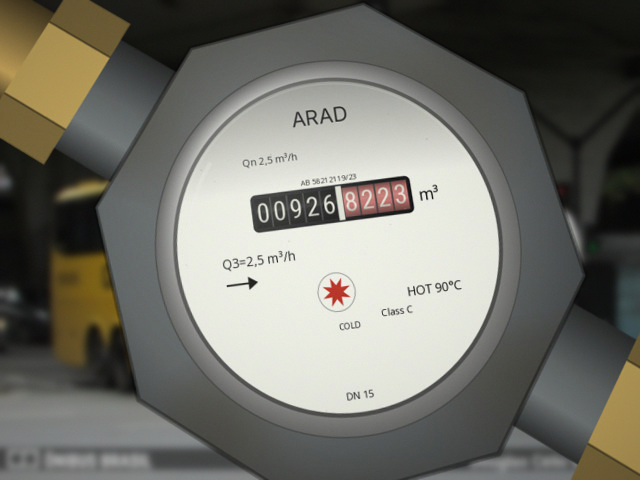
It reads **926.8223** m³
